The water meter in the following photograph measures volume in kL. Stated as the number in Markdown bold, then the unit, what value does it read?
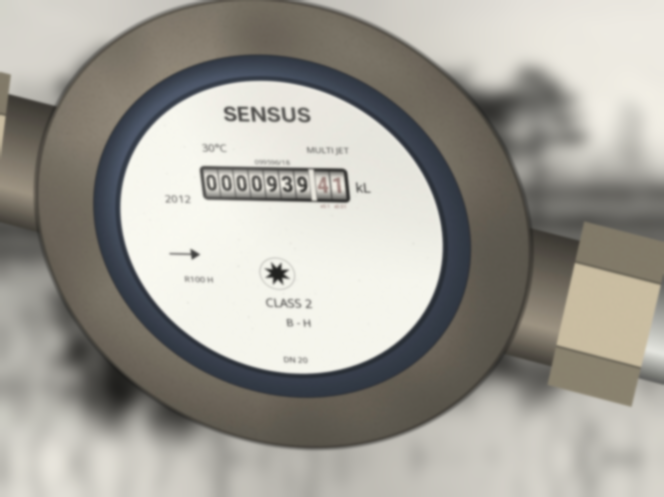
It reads **939.41** kL
